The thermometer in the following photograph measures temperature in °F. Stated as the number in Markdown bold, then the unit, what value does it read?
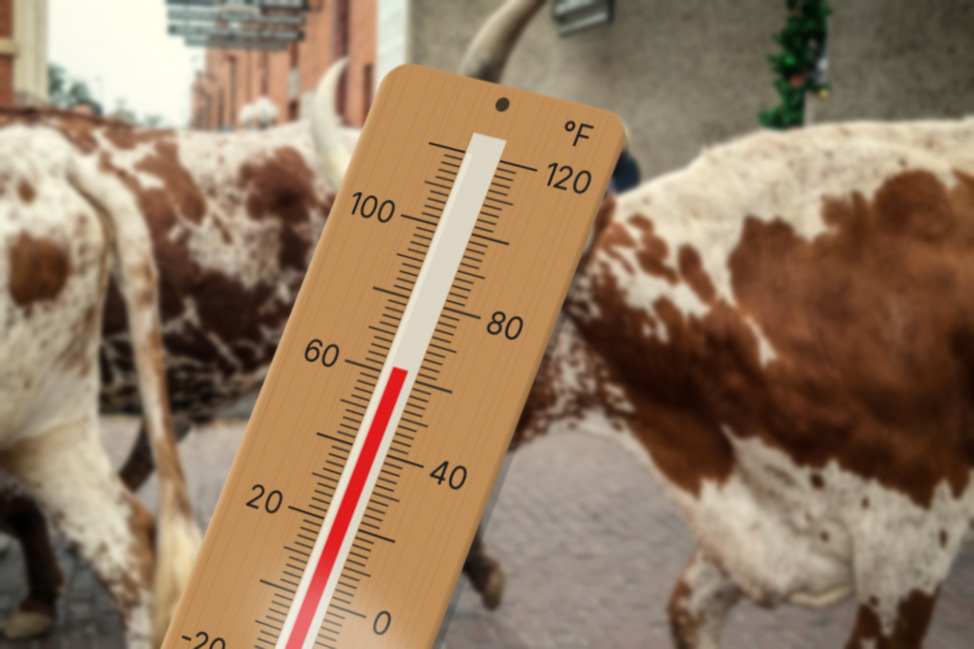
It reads **62** °F
